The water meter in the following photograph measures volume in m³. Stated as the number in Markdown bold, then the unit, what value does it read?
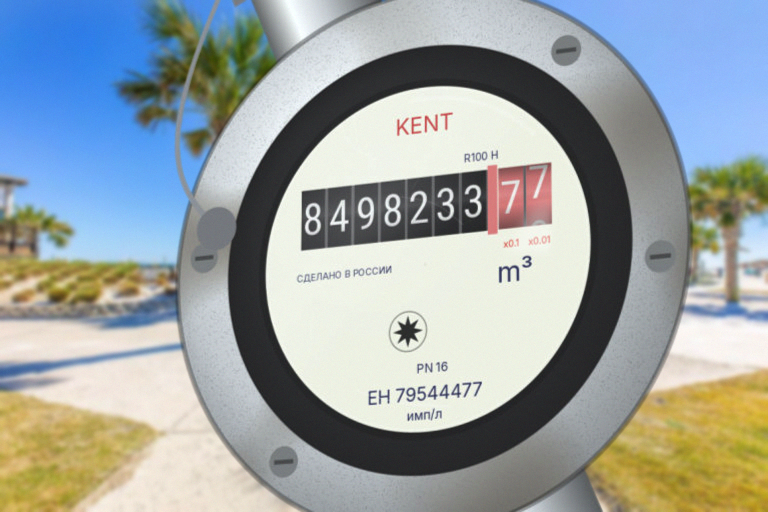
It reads **8498233.77** m³
